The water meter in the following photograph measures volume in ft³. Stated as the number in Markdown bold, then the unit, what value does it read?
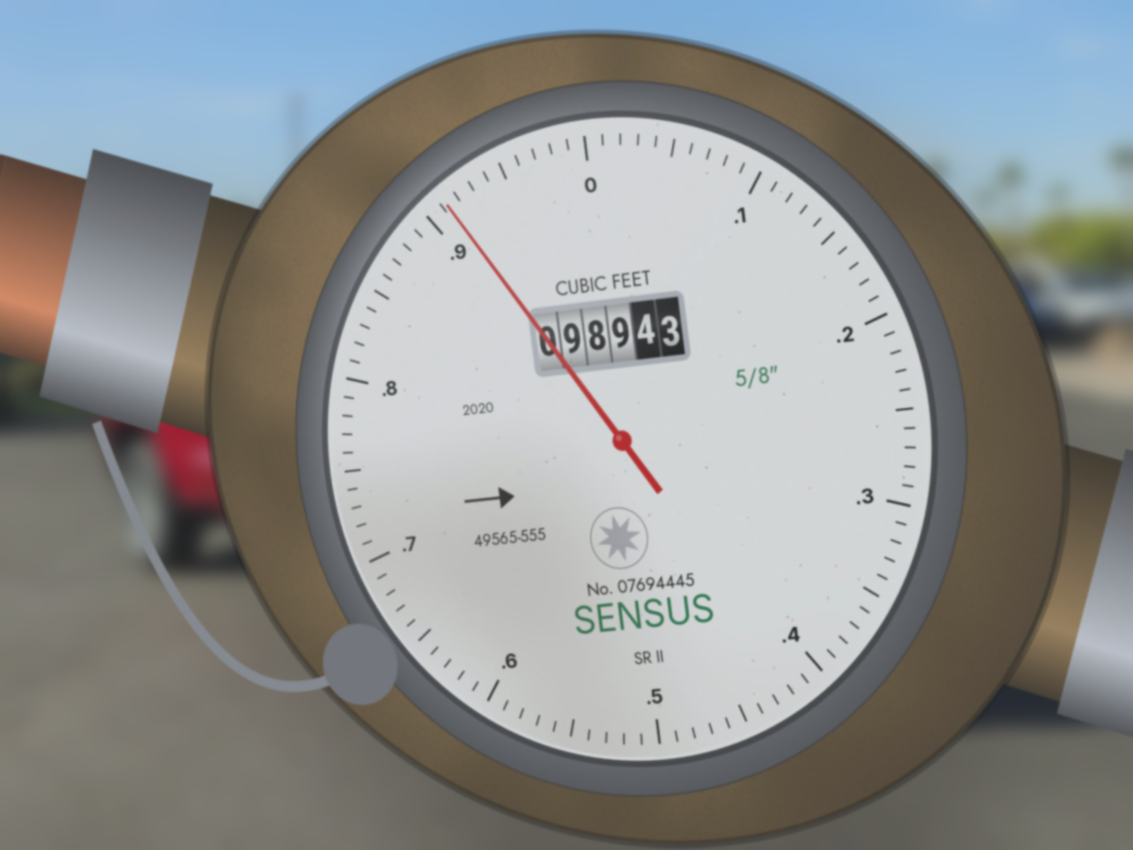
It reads **98942.91** ft³
